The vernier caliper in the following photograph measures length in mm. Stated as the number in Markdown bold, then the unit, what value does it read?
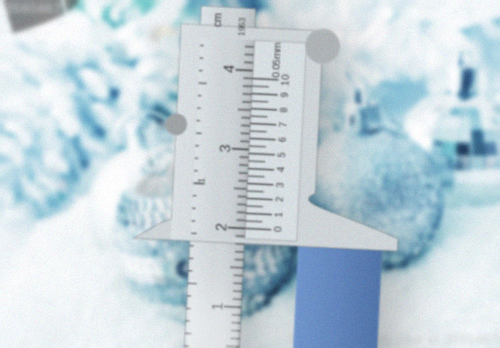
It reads **20.0** mm
